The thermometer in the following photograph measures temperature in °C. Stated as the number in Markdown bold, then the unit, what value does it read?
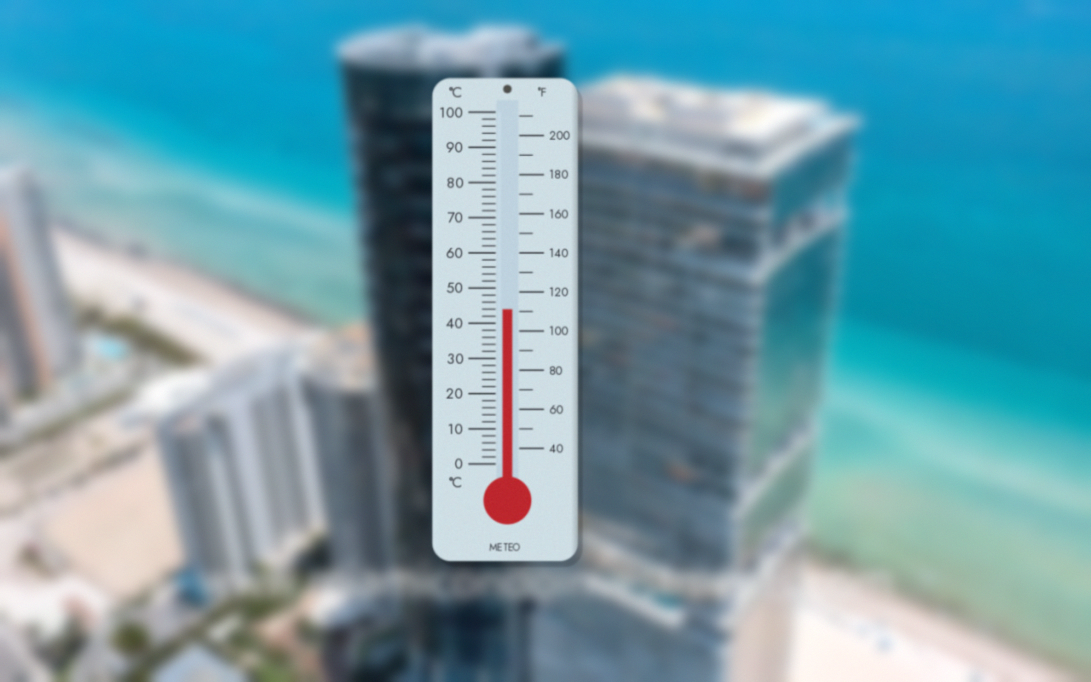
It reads **44** °C
